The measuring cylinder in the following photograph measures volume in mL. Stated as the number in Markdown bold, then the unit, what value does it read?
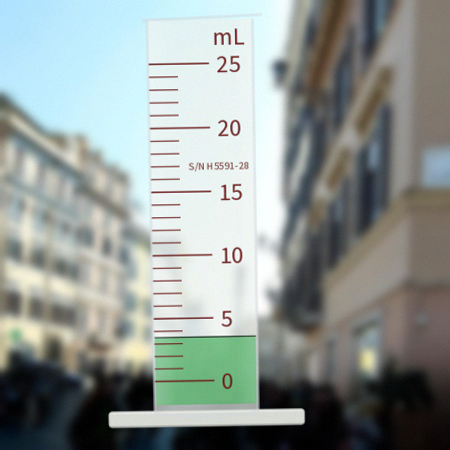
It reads **3.5** mL
